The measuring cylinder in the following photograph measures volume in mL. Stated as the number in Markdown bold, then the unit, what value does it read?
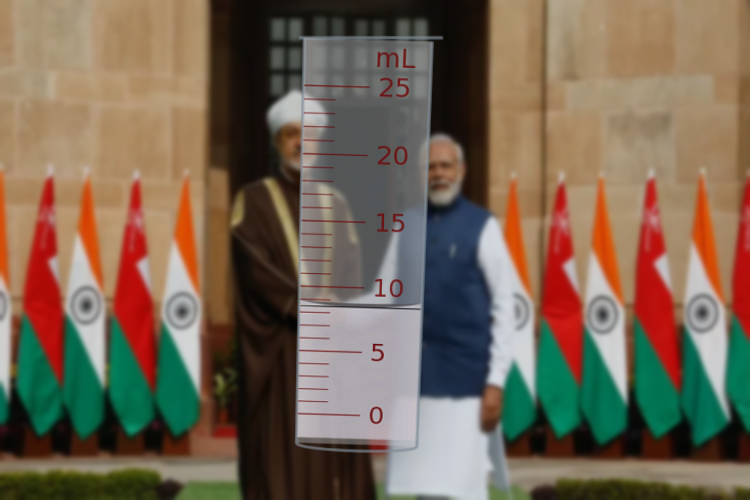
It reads **8.5** mL
